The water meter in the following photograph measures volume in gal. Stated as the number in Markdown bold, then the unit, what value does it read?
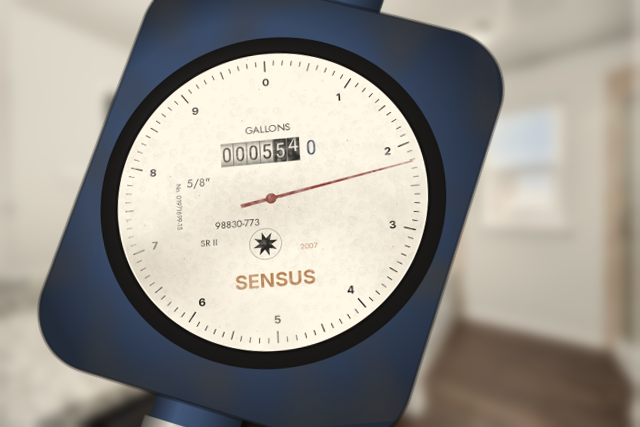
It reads **5542.2** gal
